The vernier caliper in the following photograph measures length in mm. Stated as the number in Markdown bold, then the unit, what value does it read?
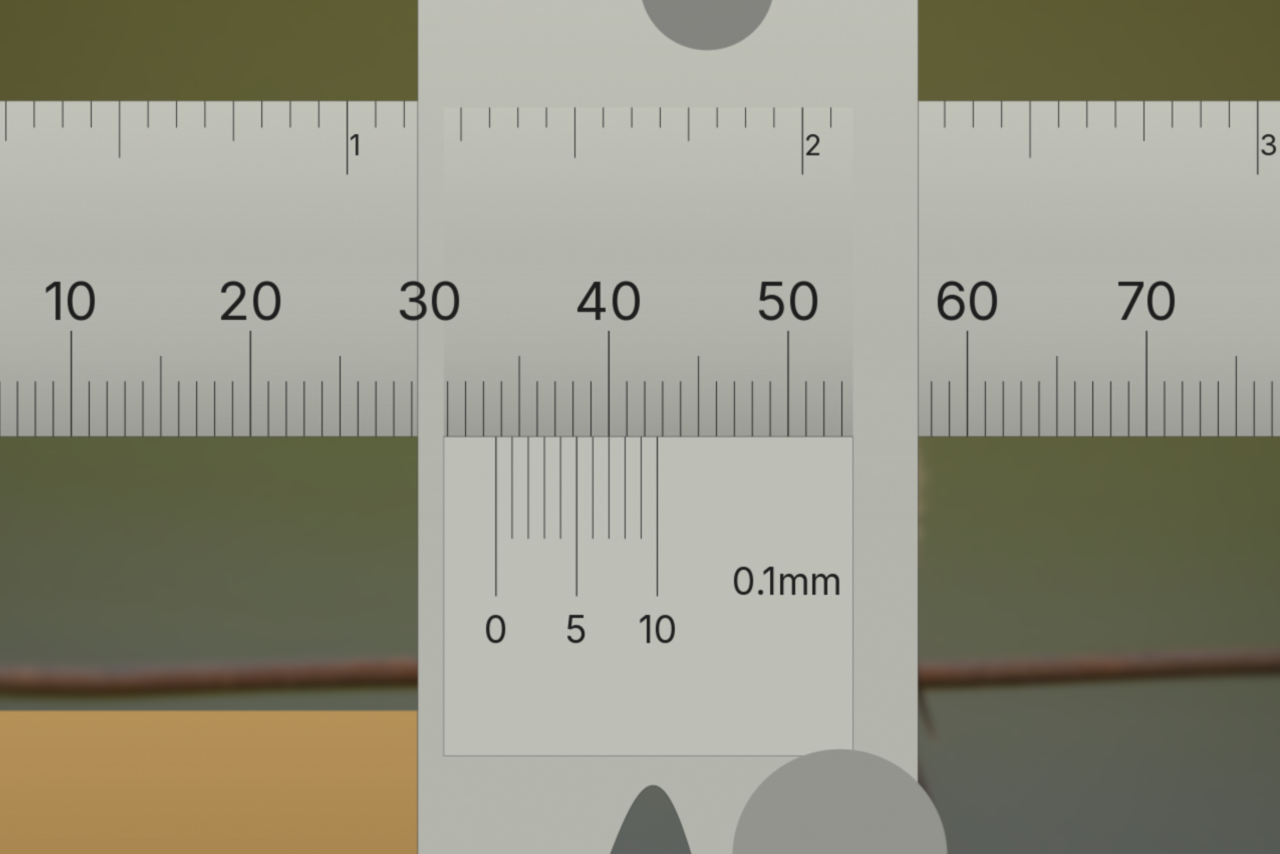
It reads **33.7** mm
